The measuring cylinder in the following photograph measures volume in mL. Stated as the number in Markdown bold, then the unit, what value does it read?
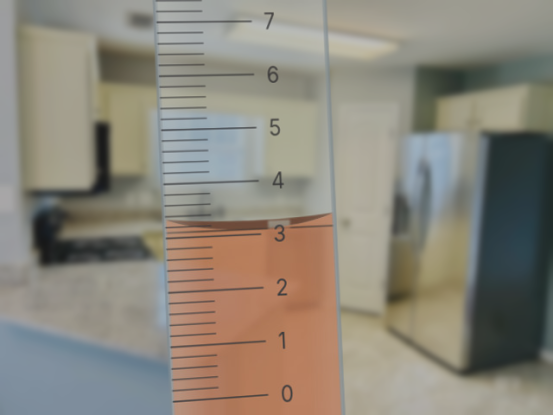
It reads **3.1** mL
